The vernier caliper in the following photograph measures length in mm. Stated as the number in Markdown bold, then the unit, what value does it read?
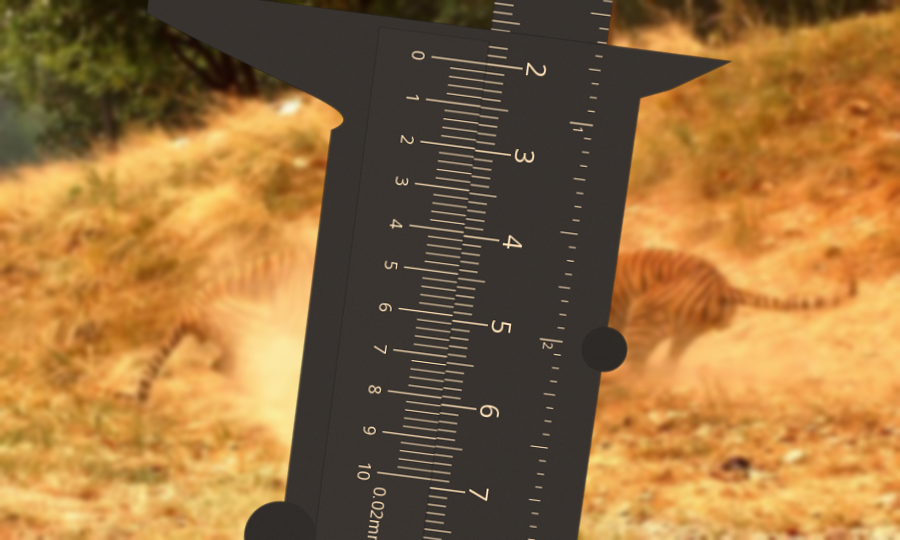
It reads **20.0** mm
